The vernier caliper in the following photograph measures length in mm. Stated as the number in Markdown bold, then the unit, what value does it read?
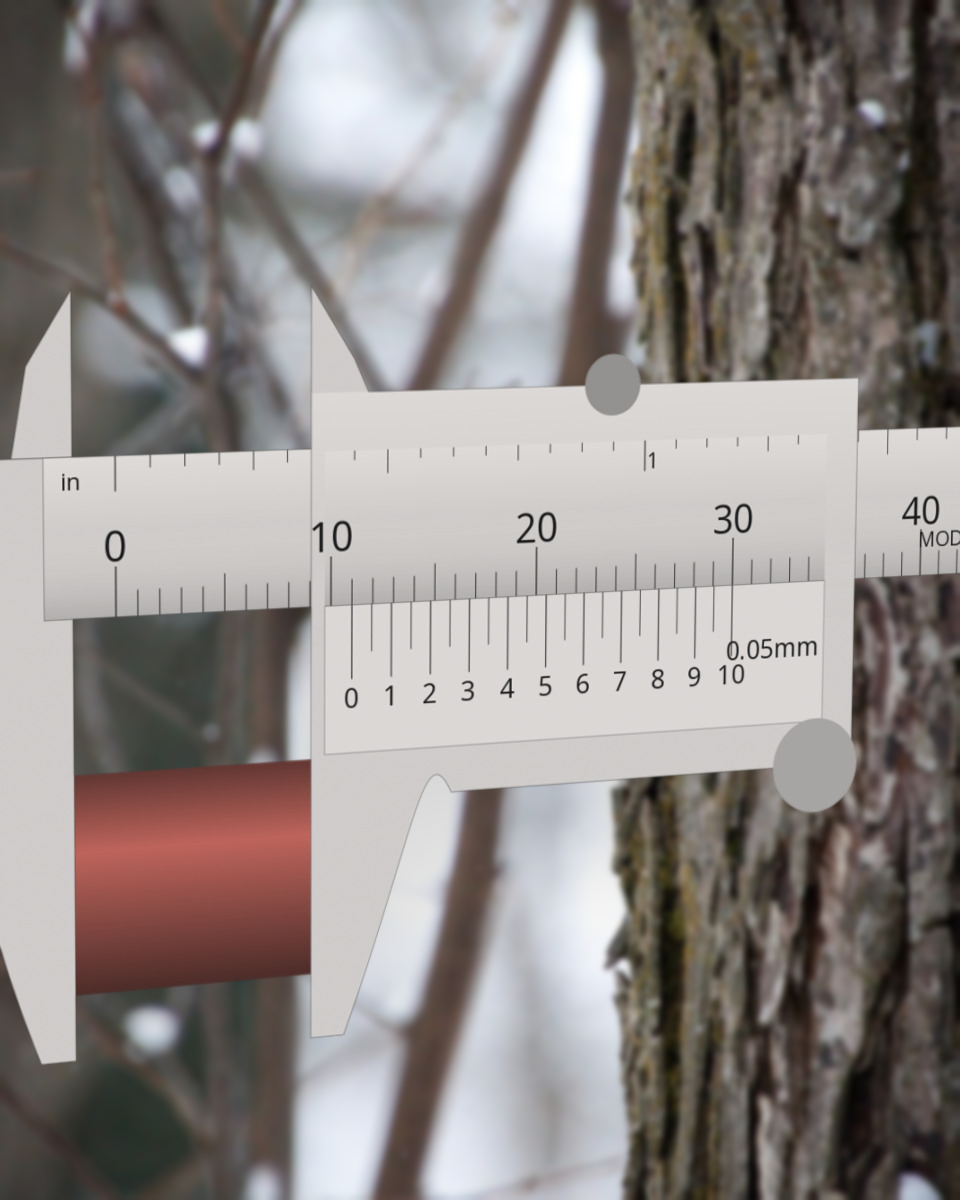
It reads **11.0** mm
